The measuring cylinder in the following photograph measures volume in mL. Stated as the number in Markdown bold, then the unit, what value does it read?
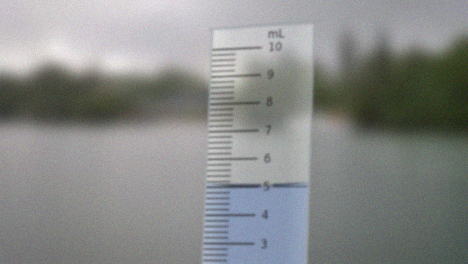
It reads **5** mL
